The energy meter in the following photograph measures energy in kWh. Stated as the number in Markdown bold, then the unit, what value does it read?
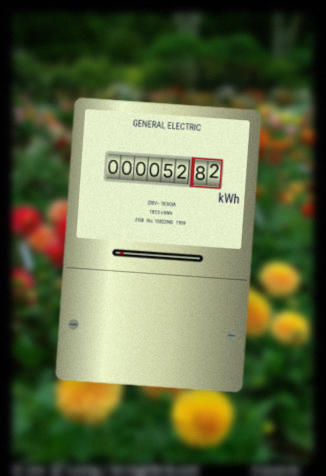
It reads **52.82** kWh
